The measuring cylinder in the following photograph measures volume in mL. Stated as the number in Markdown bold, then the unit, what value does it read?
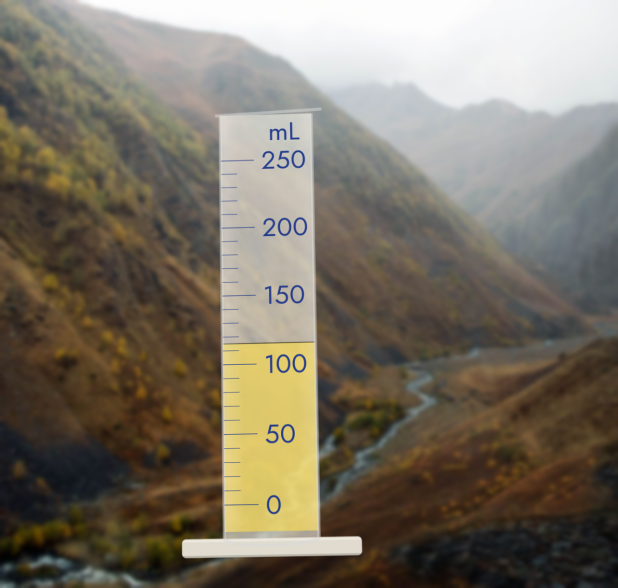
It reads **115** mL
